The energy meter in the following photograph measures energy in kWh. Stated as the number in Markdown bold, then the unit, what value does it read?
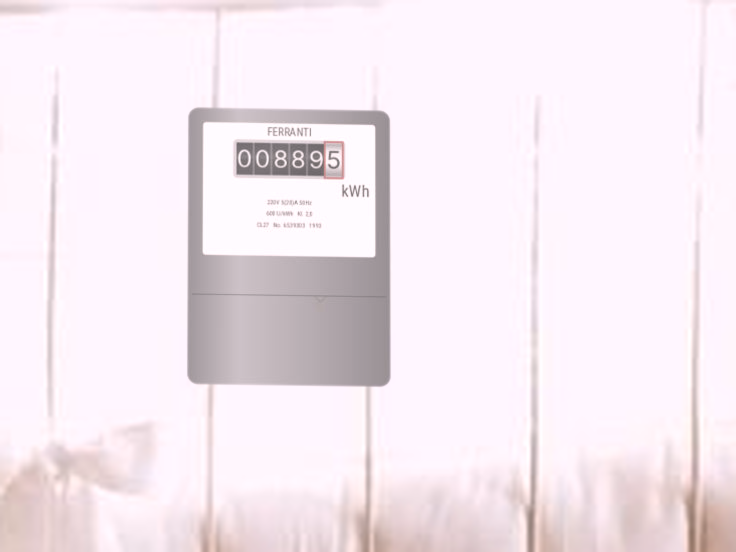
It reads **889.5** kWh
